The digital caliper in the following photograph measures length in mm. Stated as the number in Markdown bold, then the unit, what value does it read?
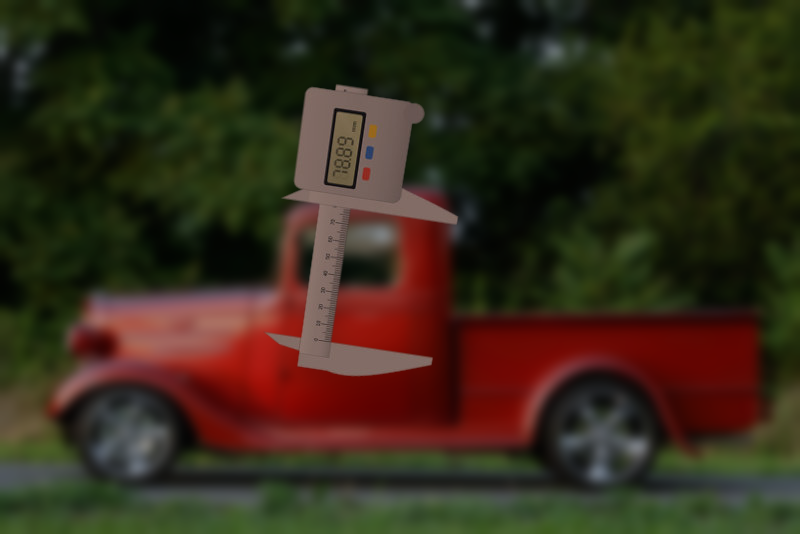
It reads **78.89** mm
